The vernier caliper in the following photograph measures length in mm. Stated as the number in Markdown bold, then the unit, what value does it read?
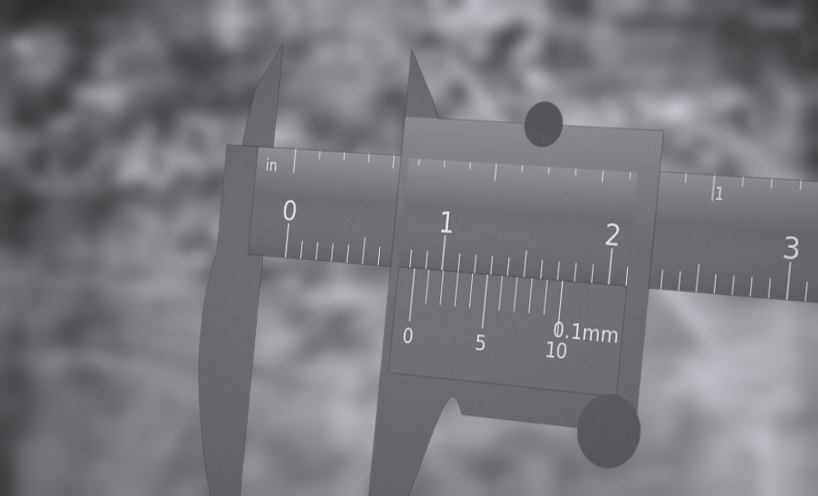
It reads **8.3** mm
